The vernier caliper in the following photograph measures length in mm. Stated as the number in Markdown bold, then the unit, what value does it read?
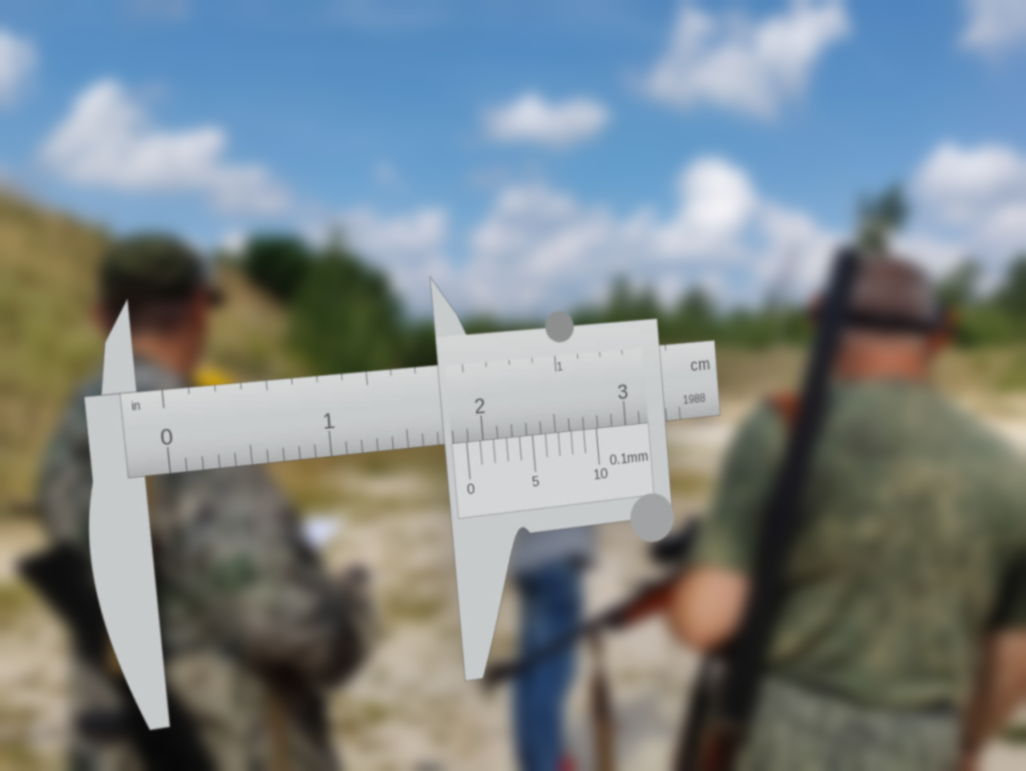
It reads **18.9** mm
